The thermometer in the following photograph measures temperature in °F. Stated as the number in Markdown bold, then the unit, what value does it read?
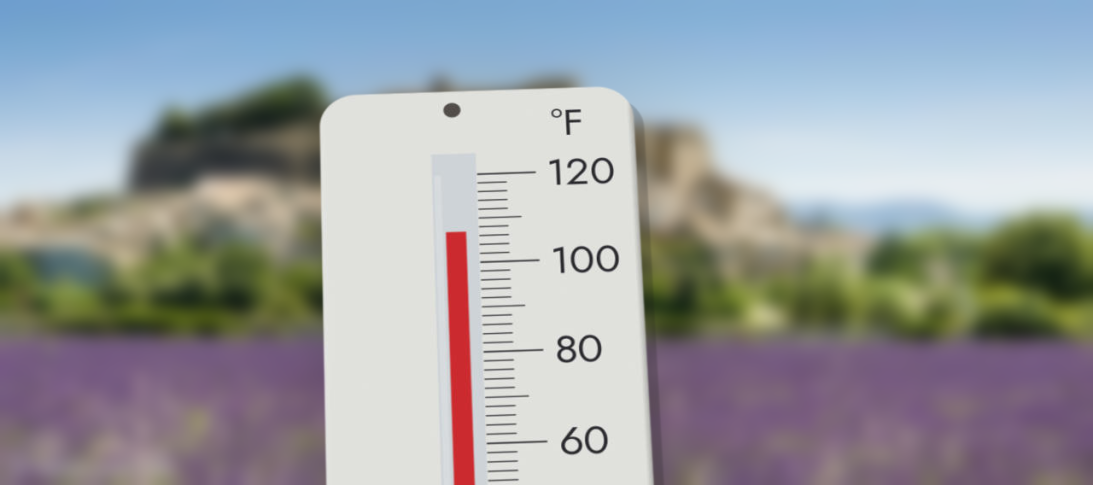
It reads **107** °F
